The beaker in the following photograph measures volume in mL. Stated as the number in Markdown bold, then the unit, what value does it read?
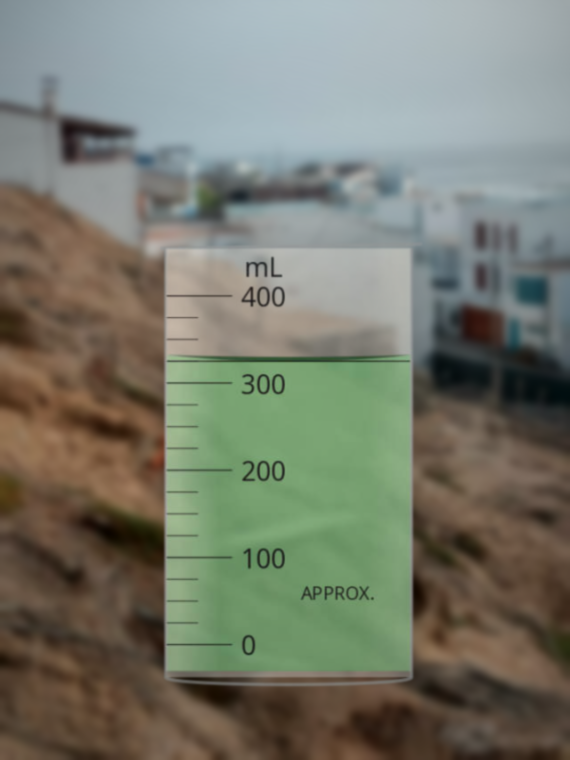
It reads **325** mL
